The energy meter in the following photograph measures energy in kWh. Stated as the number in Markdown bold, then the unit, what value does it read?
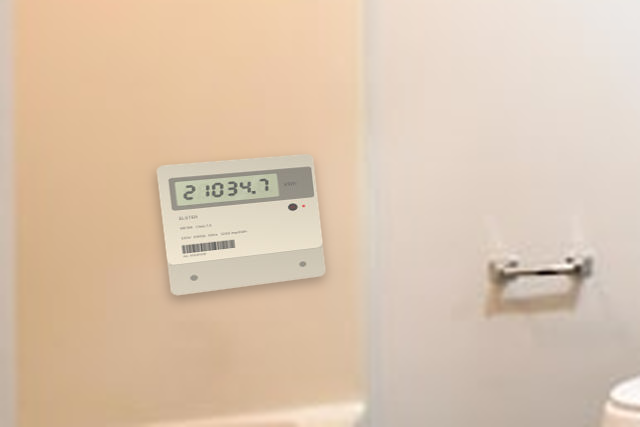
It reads **21034.7** kWh
